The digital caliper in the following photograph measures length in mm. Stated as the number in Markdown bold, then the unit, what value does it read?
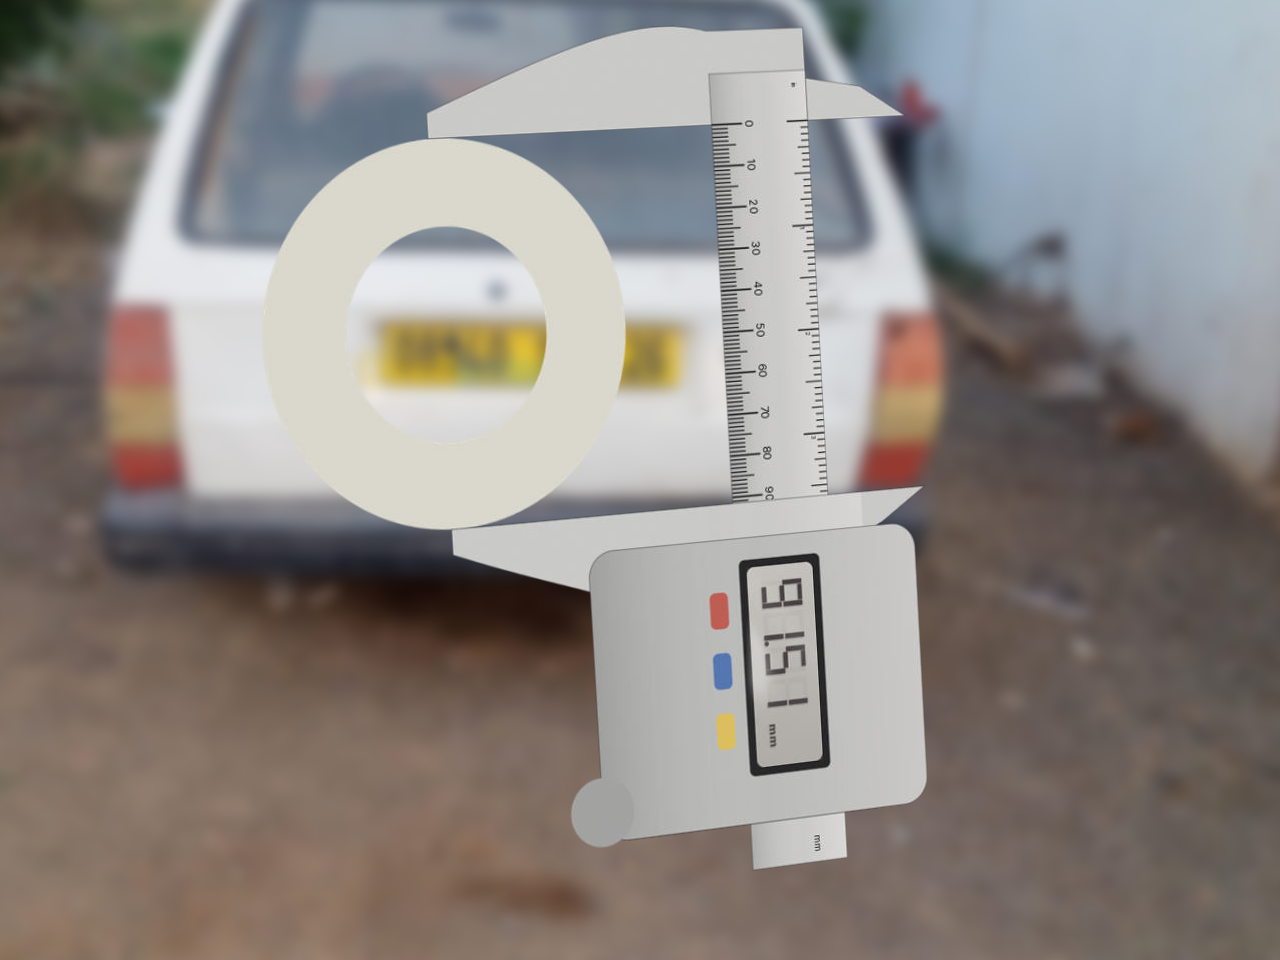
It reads **91.51** mm
